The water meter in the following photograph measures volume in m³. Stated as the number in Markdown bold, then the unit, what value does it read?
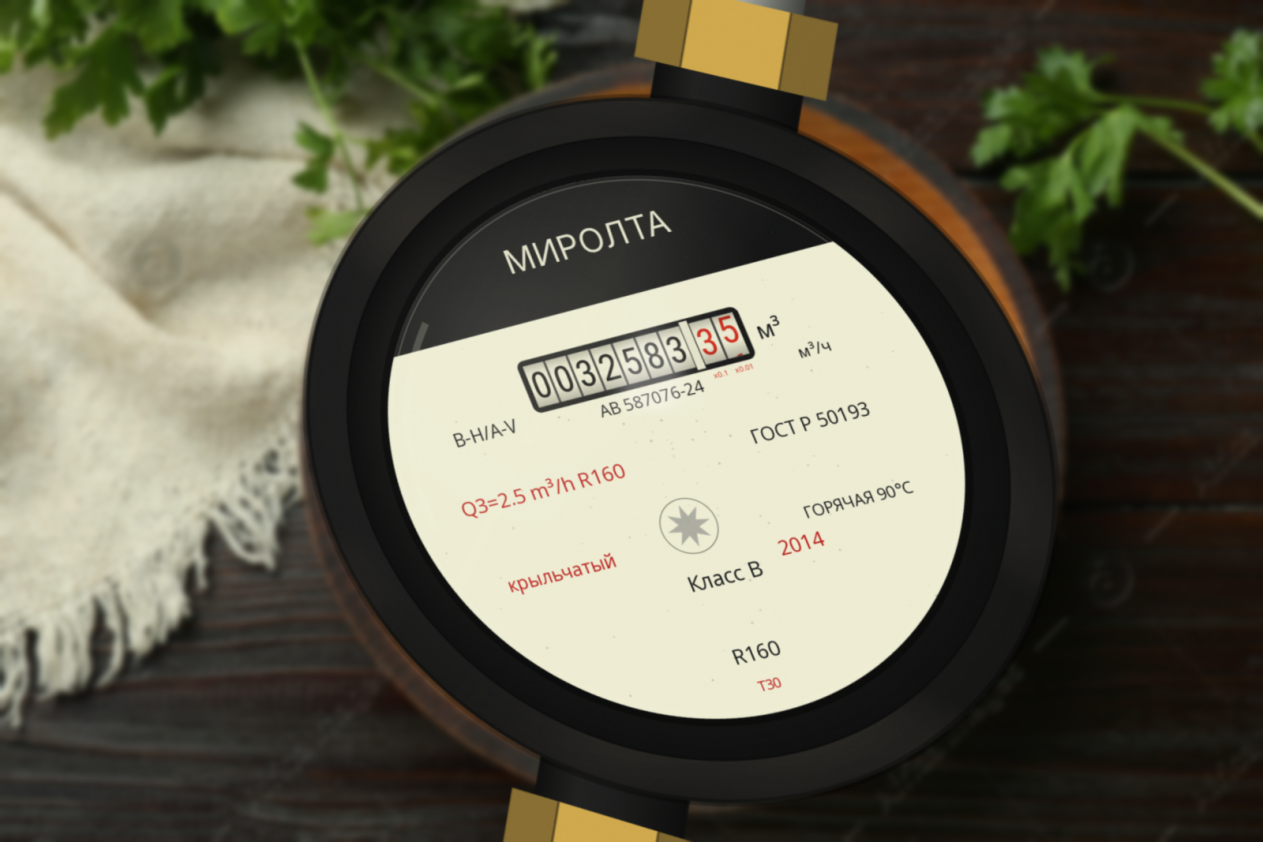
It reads **32583.35** m³
